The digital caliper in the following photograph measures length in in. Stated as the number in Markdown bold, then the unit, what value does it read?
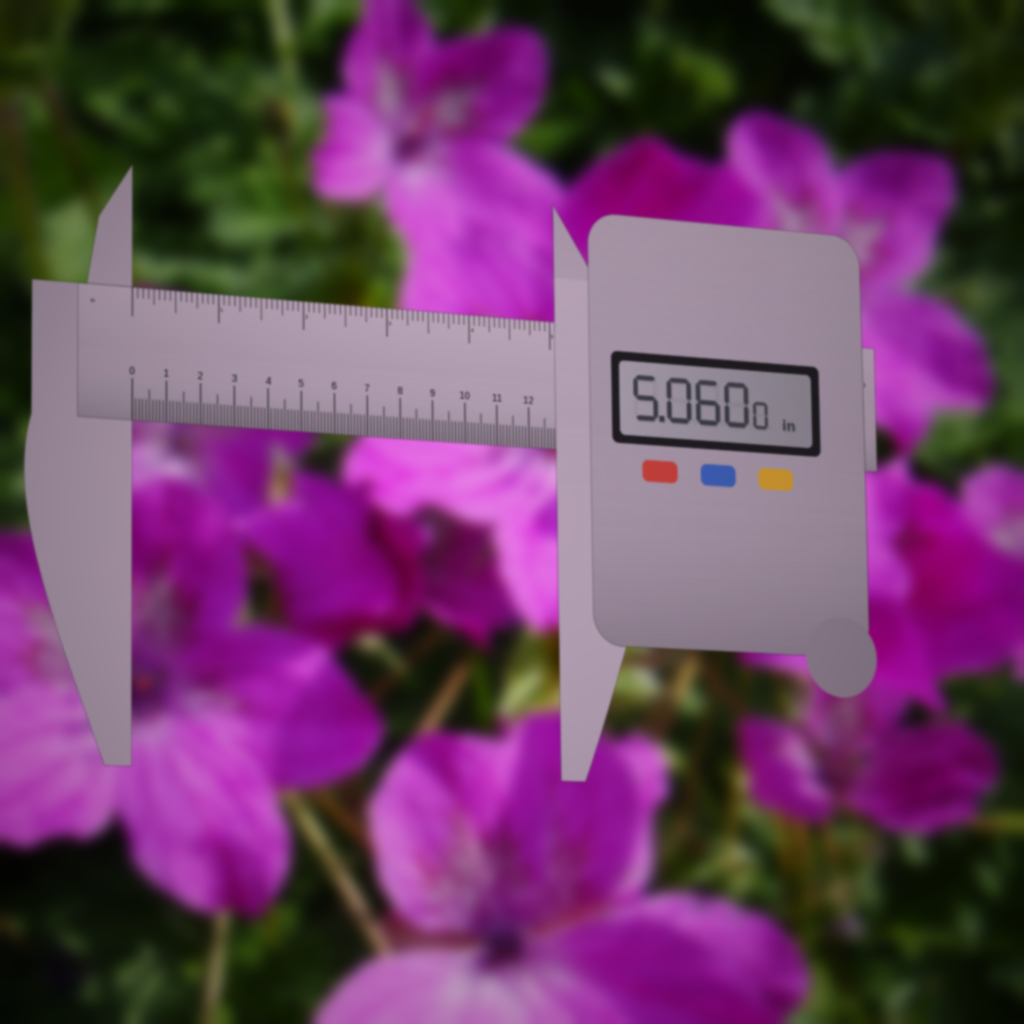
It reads **5.0600** in
